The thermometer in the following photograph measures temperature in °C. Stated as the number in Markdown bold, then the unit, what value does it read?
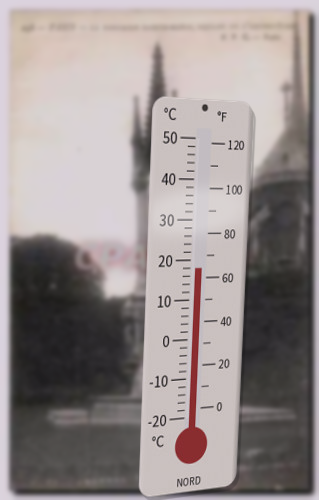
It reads **18** °C
